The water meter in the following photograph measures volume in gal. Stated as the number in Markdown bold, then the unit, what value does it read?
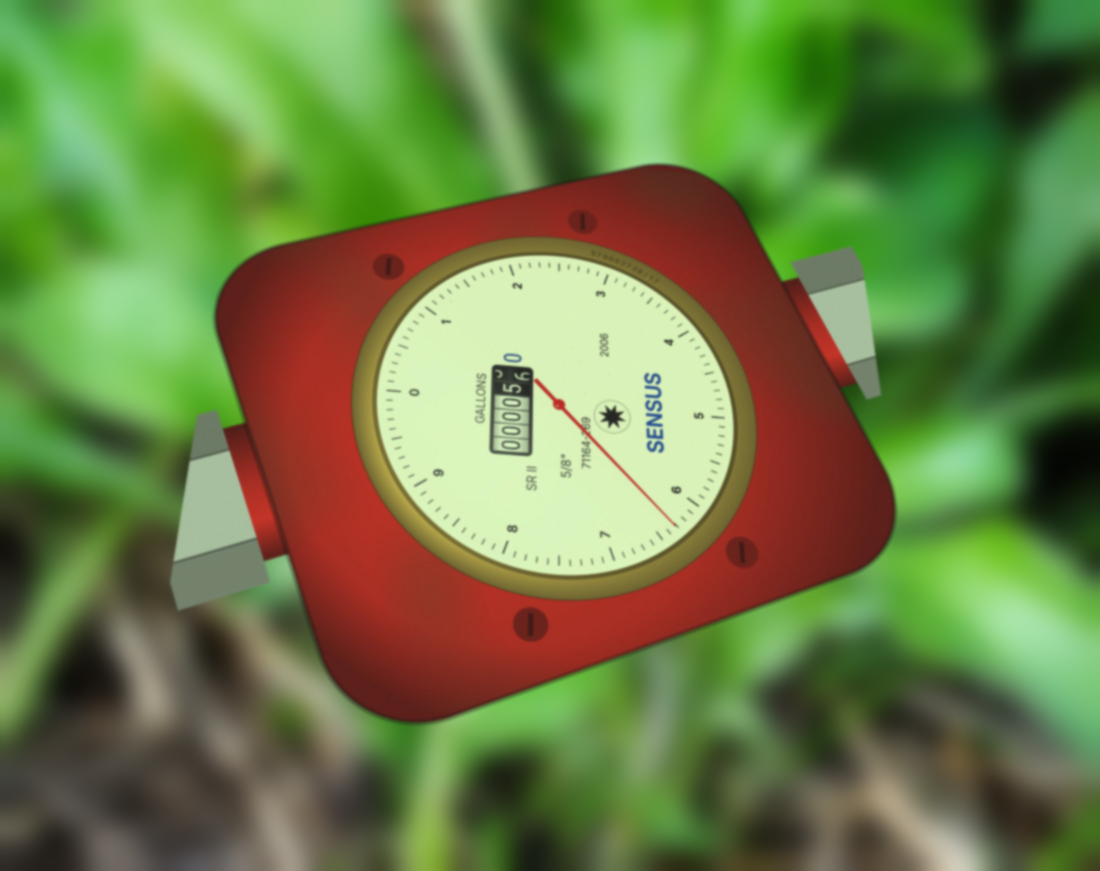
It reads **556.3** gal
